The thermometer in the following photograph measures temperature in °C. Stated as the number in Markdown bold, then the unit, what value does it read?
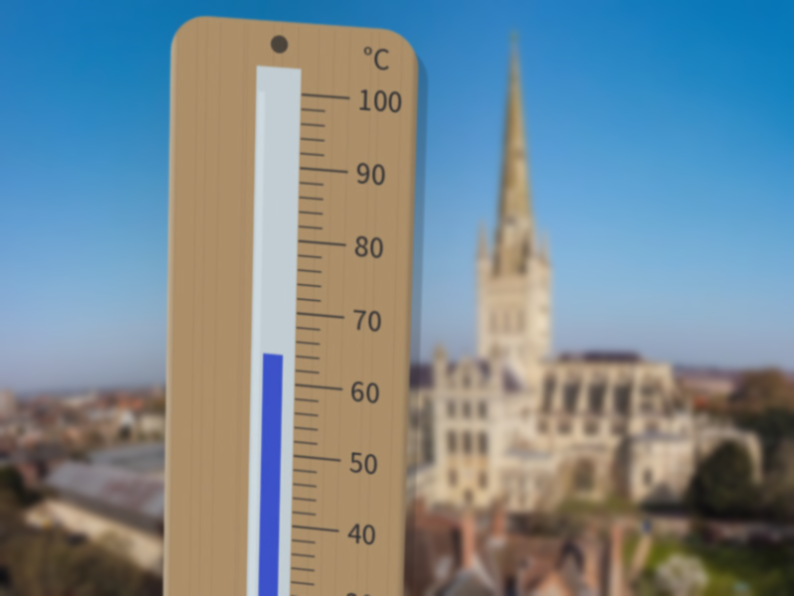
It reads **64** °C
